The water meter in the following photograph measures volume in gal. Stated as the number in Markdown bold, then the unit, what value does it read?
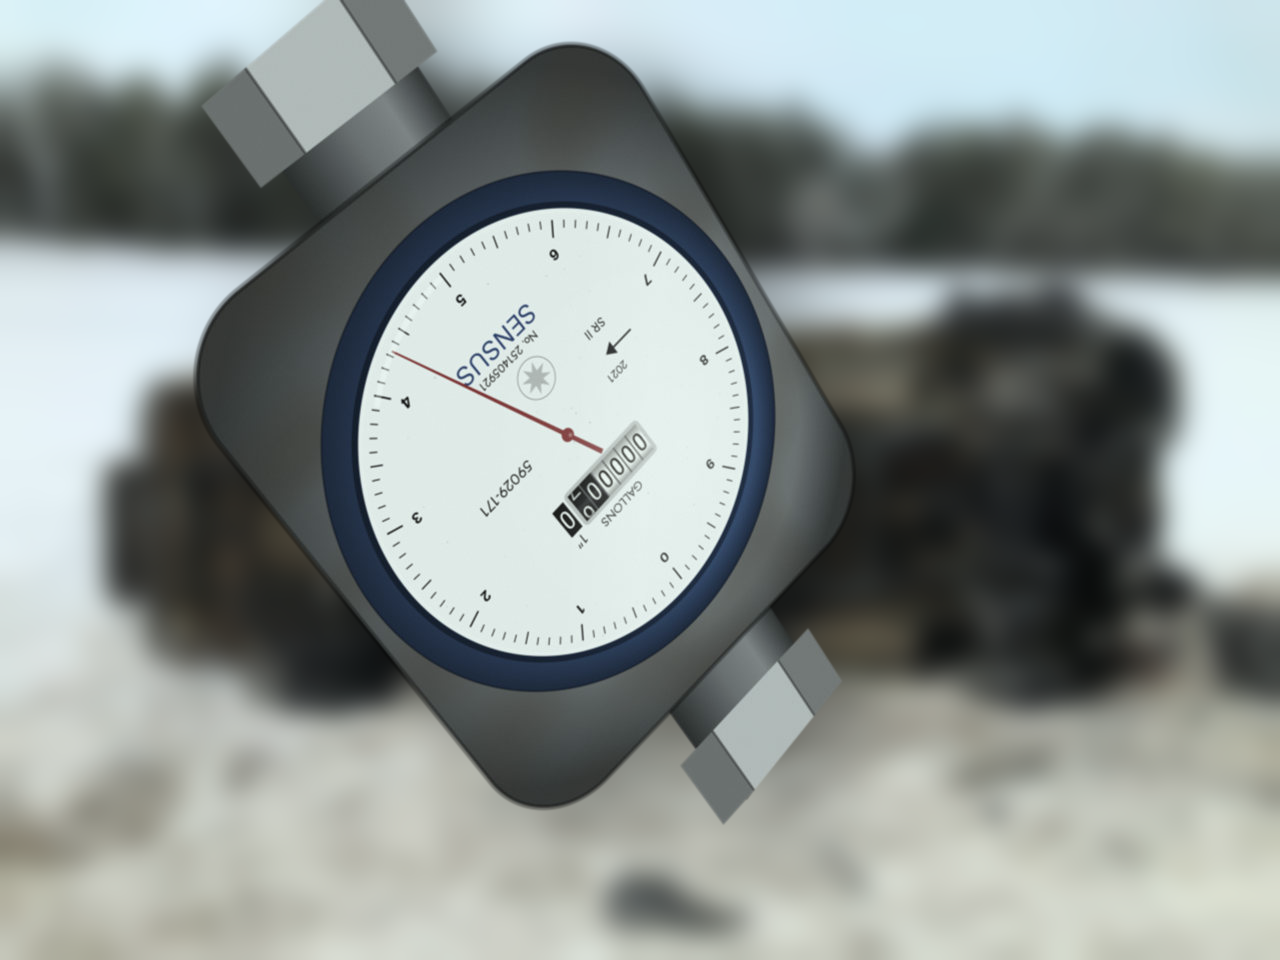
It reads **64.3** gal
